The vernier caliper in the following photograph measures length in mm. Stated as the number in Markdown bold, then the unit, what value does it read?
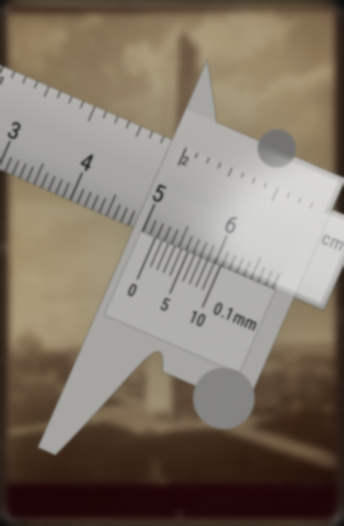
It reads **51.8** mm
